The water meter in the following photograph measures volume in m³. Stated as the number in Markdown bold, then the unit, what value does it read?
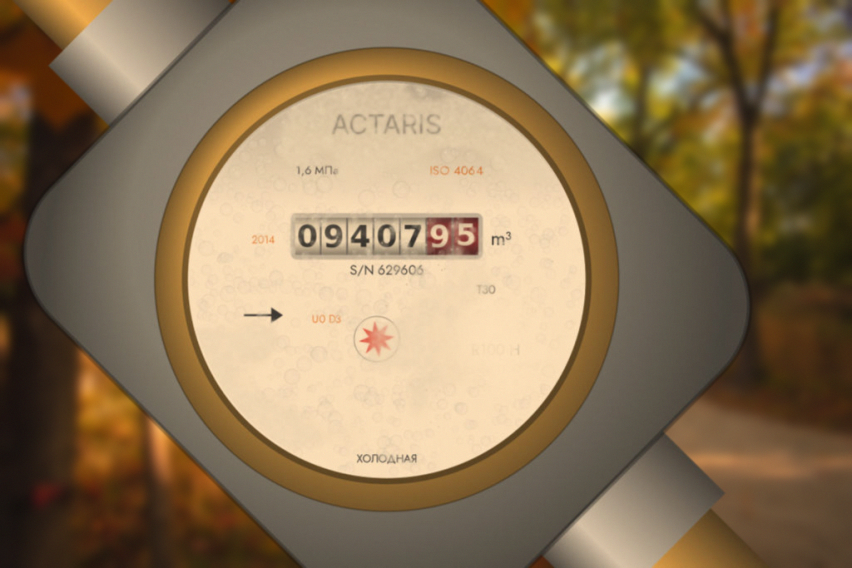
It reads **9407.95** m³
